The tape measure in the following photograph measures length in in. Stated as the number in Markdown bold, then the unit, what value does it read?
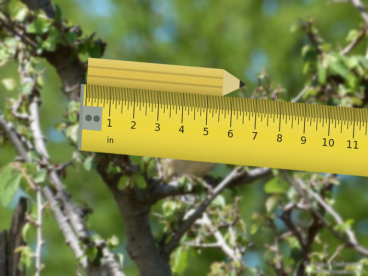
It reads **6.5** in
